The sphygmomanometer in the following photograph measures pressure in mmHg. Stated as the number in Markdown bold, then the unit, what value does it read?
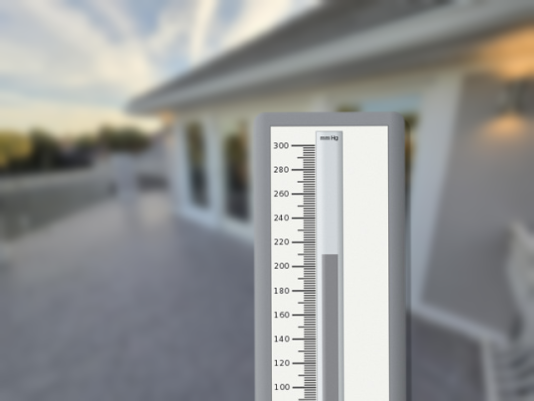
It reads **210** mmHg
